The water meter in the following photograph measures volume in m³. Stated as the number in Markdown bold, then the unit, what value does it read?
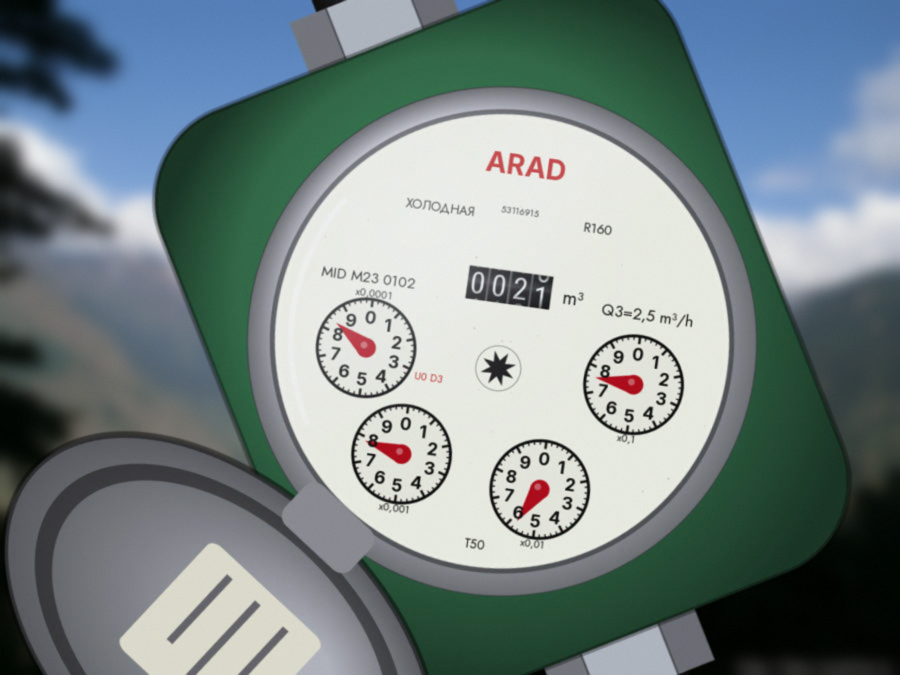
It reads **20.7578** m³
